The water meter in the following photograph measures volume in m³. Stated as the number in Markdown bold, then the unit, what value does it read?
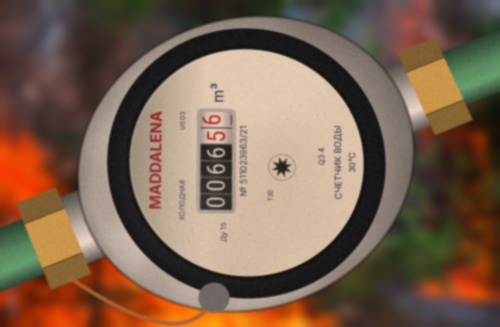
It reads **66.56** m³
